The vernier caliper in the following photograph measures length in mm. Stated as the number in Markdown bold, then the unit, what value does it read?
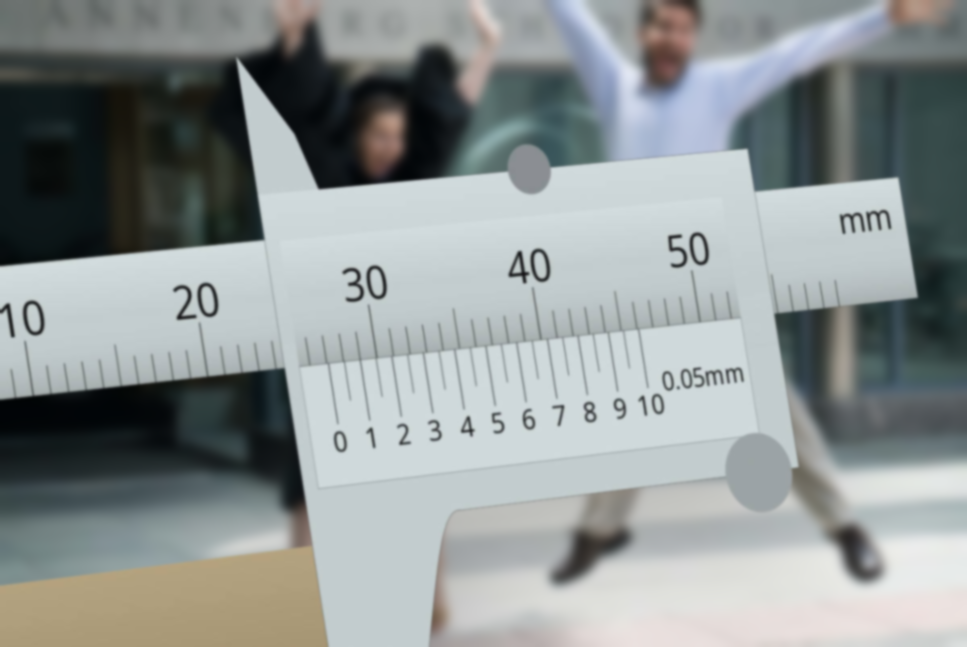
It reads **27.1** mm
